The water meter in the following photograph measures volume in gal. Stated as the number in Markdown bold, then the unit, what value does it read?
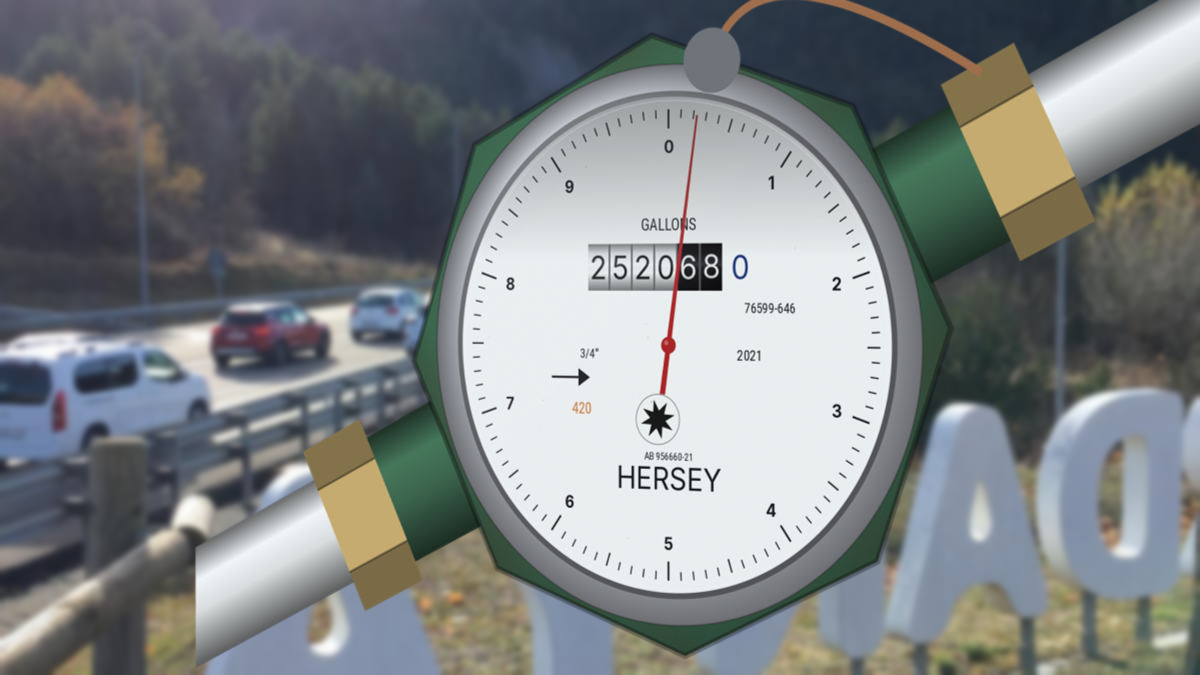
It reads **2520680.2** gal
